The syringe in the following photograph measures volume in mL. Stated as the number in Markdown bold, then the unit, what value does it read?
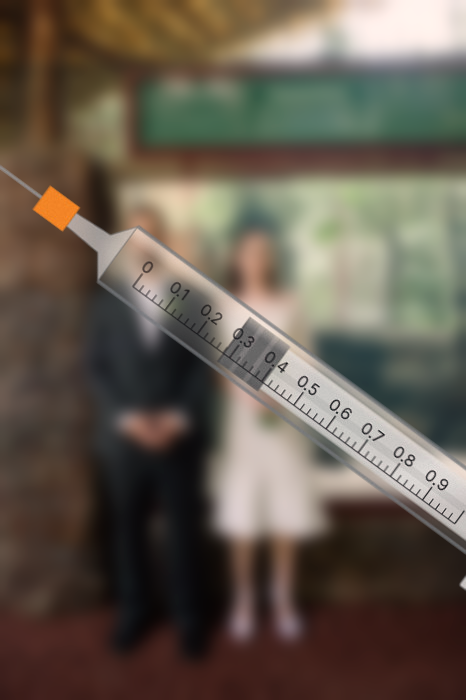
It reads **0.28** mL
